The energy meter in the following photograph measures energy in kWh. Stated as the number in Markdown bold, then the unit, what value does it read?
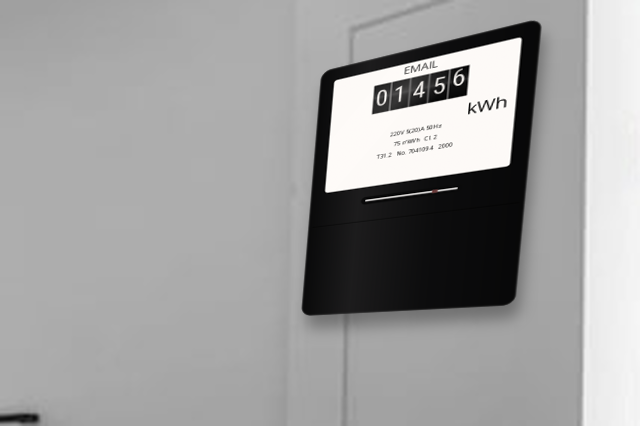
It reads **1456** kWh
